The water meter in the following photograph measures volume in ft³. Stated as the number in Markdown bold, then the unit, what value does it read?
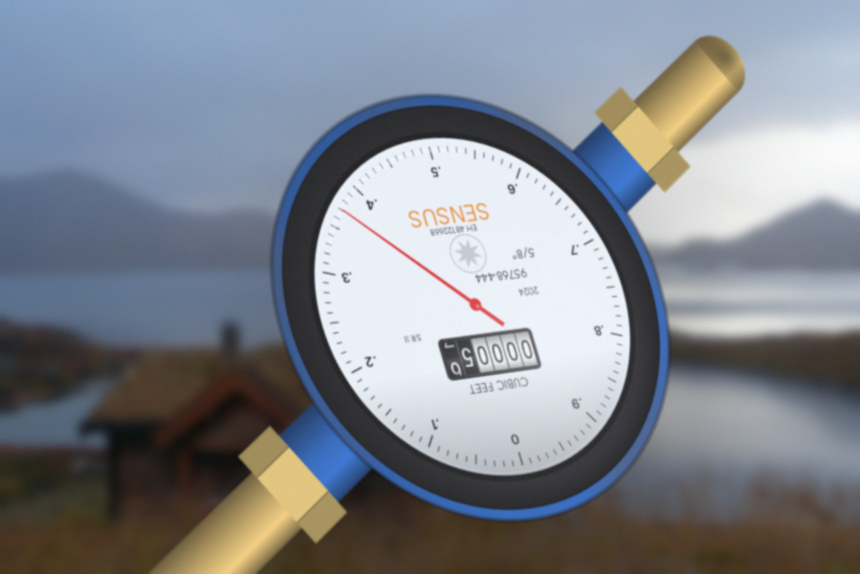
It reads **56.37** ft³
